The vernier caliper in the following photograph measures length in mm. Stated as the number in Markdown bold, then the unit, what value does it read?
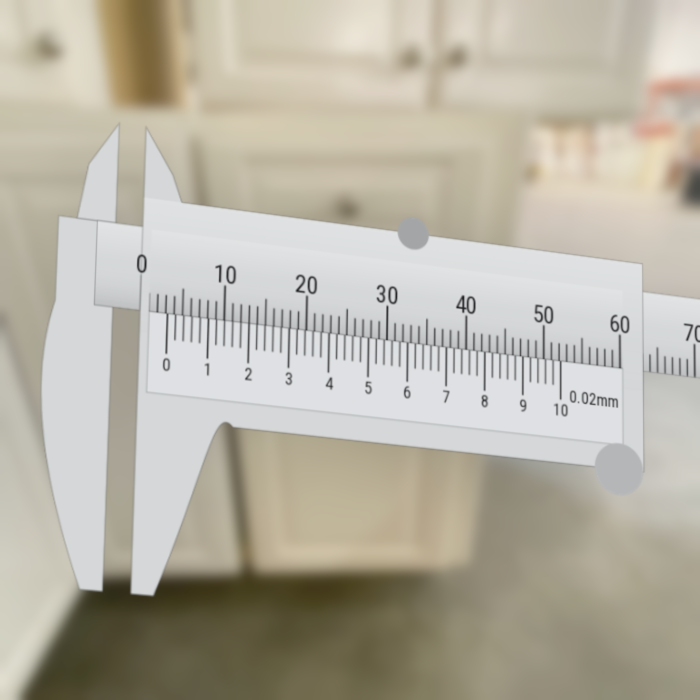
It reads **3.2** mm
